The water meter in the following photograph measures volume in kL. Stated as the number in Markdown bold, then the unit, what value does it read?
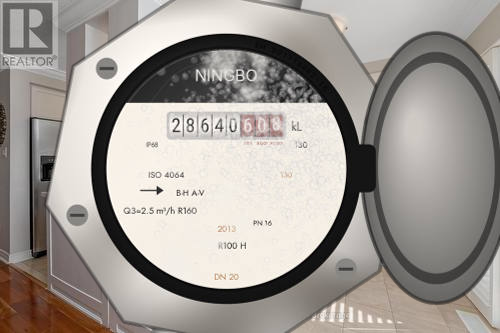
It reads **28640.608** kL
